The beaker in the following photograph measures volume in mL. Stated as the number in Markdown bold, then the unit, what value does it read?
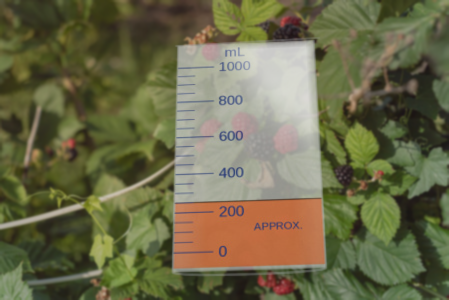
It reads **250** mL
